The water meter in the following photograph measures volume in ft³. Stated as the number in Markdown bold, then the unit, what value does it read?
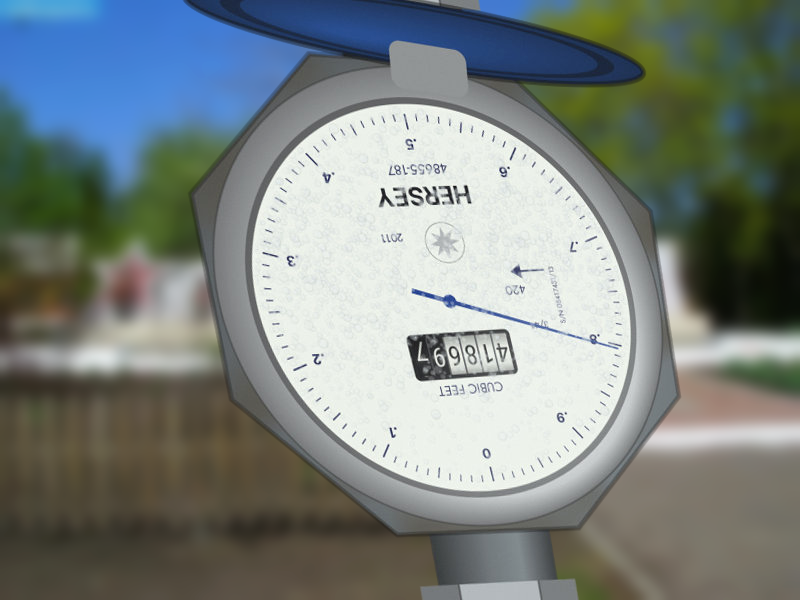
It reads **418696.80** ft³
